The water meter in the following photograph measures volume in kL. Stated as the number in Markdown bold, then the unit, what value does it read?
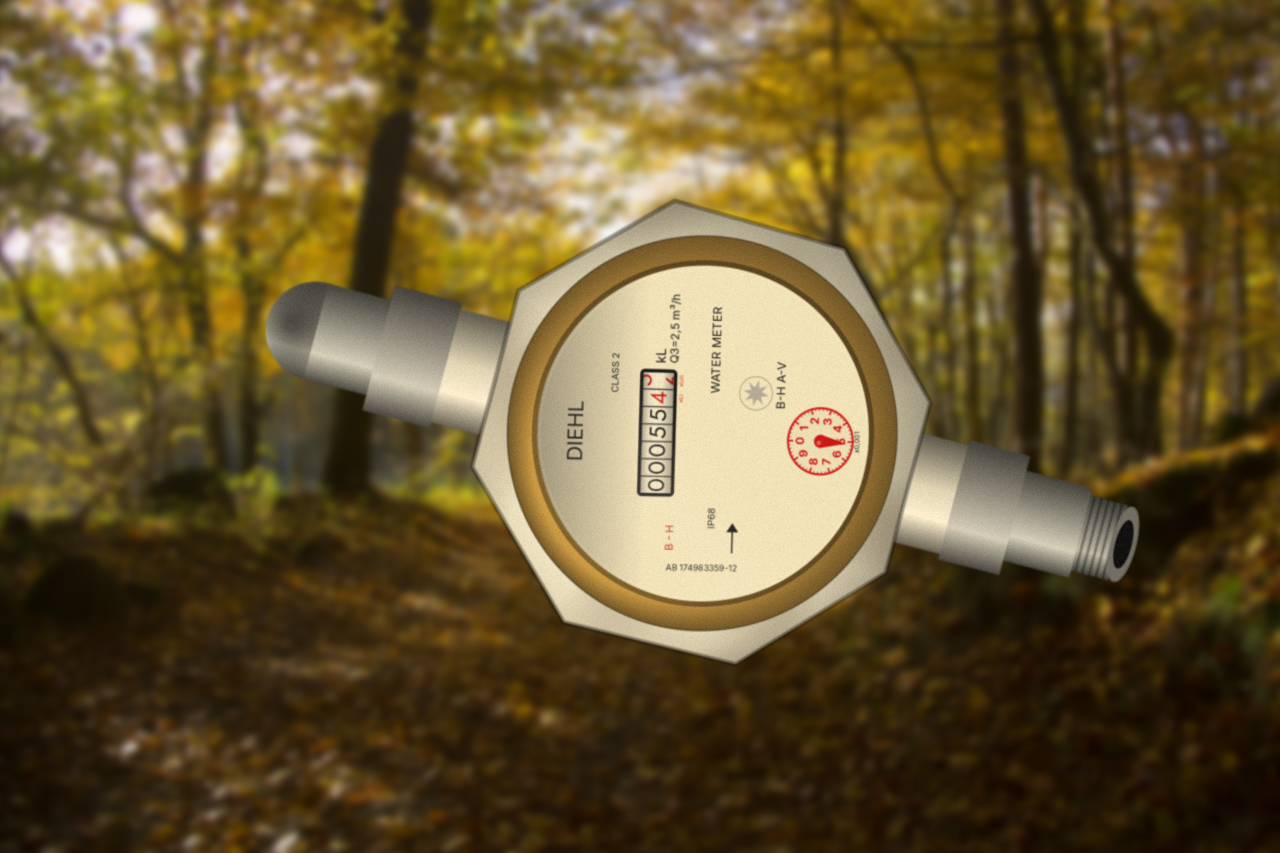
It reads **55.455** kL
